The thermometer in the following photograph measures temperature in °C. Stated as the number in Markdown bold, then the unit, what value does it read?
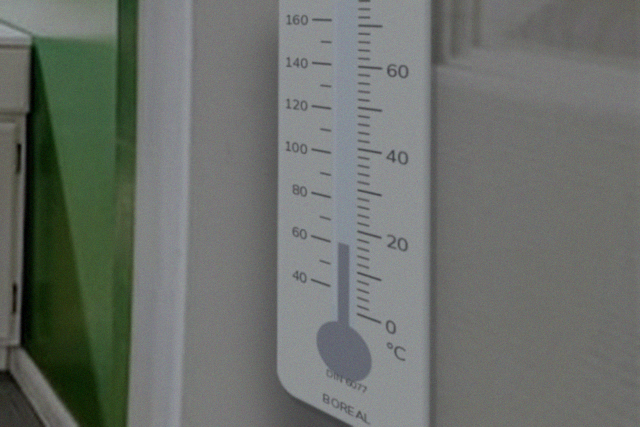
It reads **16** °C
